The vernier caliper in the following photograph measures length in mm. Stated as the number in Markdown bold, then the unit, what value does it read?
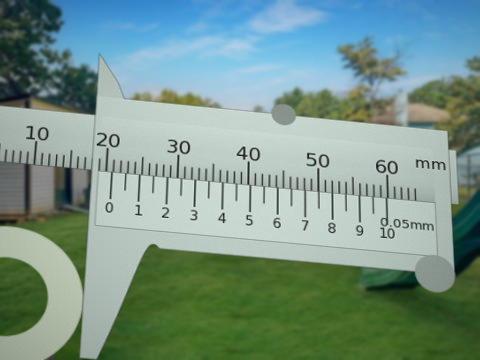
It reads **20.8** mm
